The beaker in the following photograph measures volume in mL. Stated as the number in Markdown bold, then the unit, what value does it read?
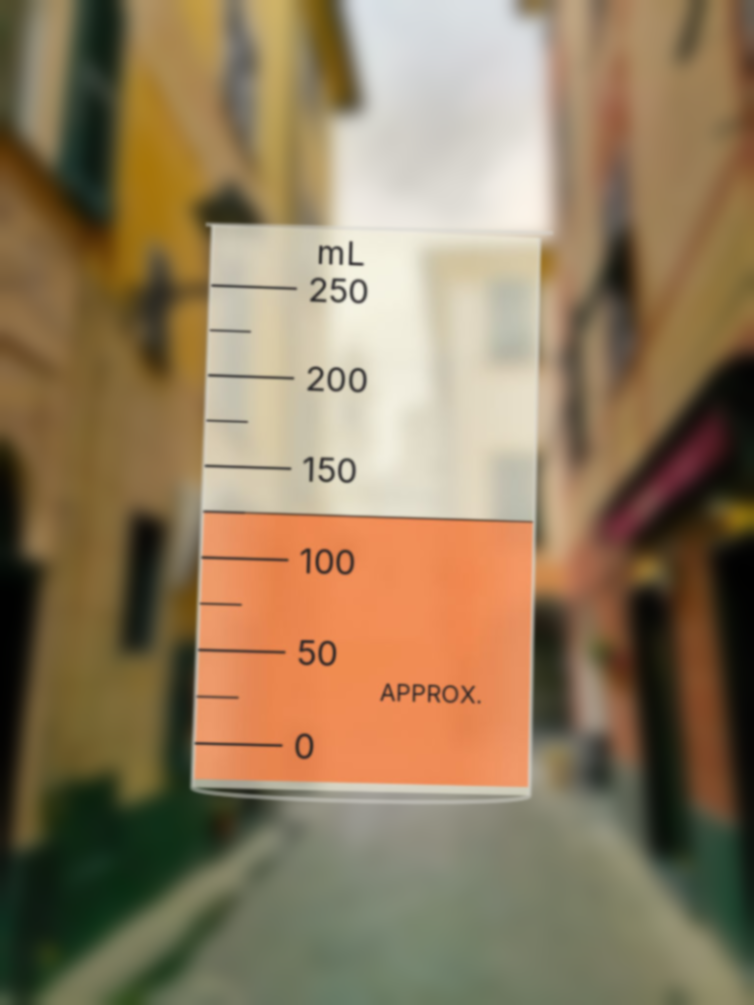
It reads **125** mL
